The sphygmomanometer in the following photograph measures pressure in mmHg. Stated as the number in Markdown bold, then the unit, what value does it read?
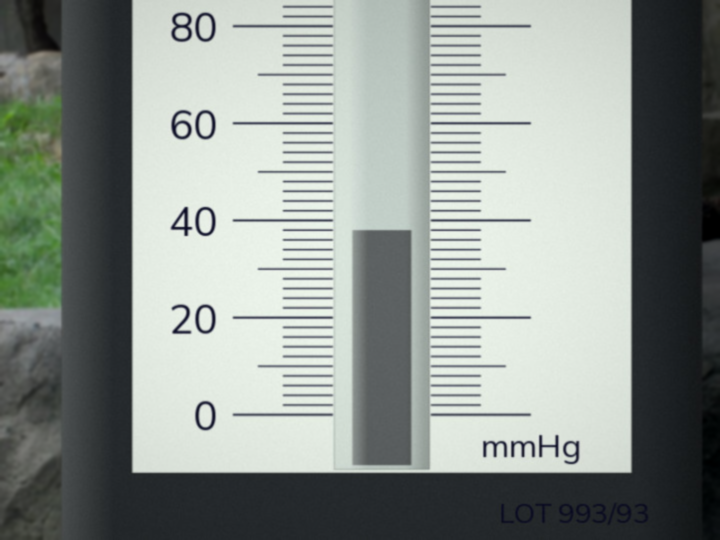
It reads **38** mmHg
